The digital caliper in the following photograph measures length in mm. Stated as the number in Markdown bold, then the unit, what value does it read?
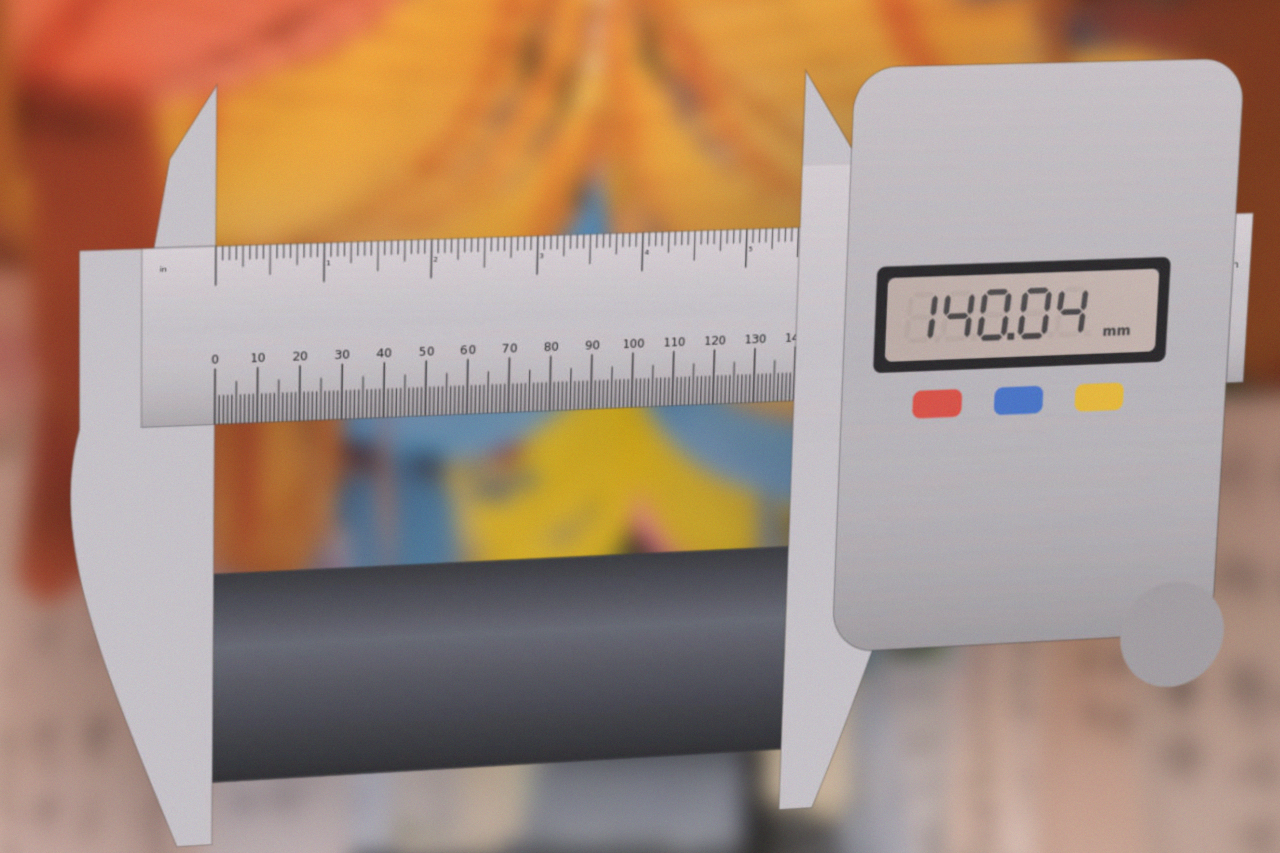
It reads **140.04** mm
